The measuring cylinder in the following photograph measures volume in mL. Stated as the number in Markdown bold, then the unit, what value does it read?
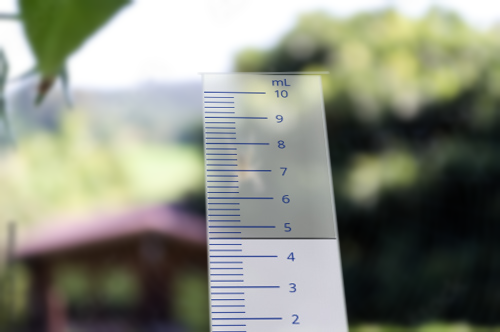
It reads **4.6** mL
